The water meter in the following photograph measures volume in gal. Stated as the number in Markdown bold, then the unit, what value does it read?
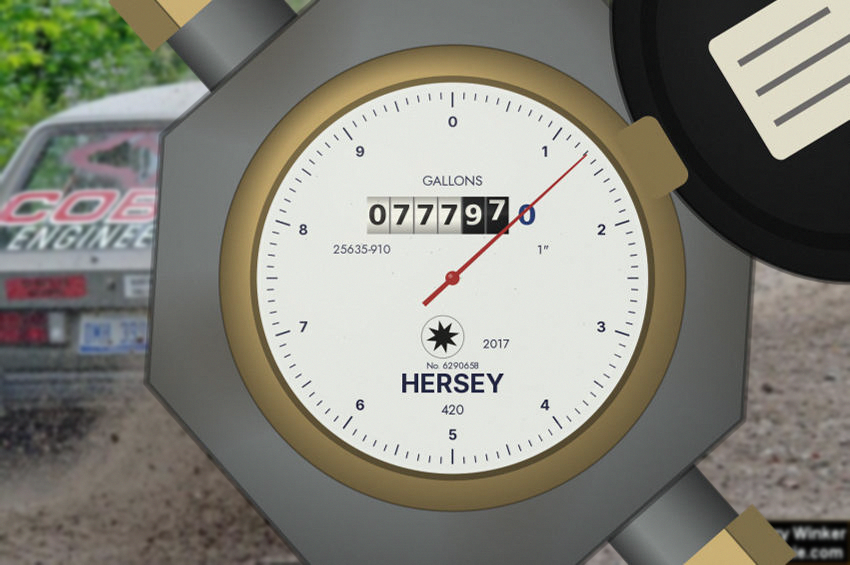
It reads **777971.3** gal
